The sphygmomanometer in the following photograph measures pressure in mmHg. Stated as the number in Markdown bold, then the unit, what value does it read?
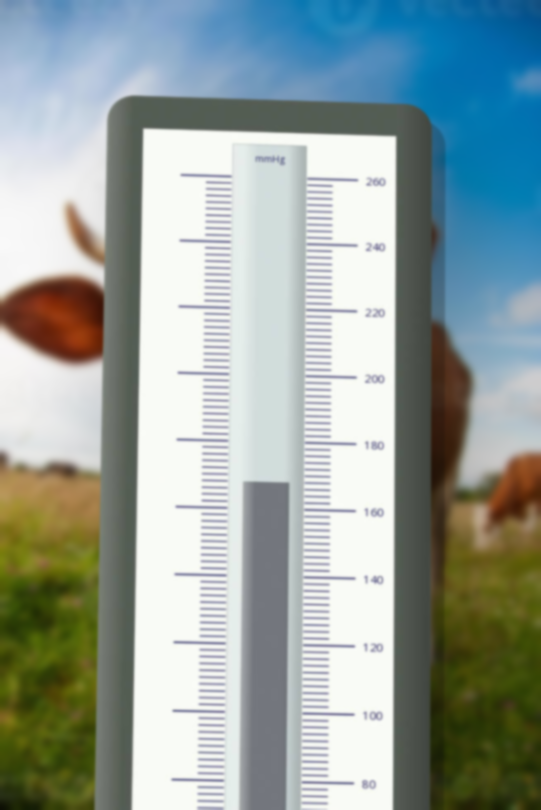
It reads **168** mmHg
